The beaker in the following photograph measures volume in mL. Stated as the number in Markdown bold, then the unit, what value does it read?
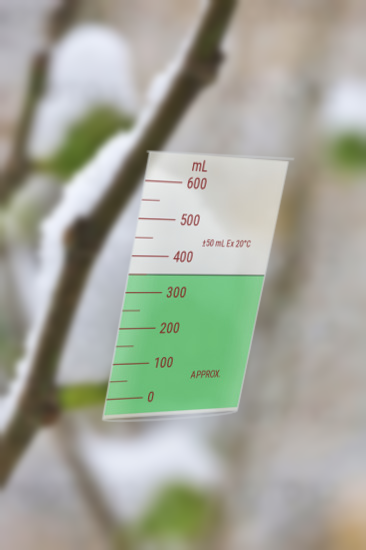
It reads **350** mL
